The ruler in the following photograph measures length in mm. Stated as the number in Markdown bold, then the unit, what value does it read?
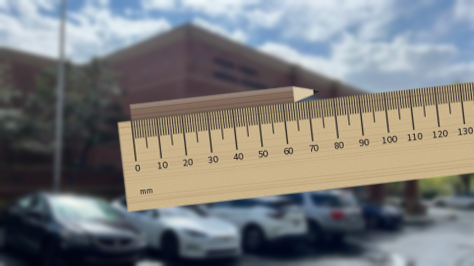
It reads **75** mm
